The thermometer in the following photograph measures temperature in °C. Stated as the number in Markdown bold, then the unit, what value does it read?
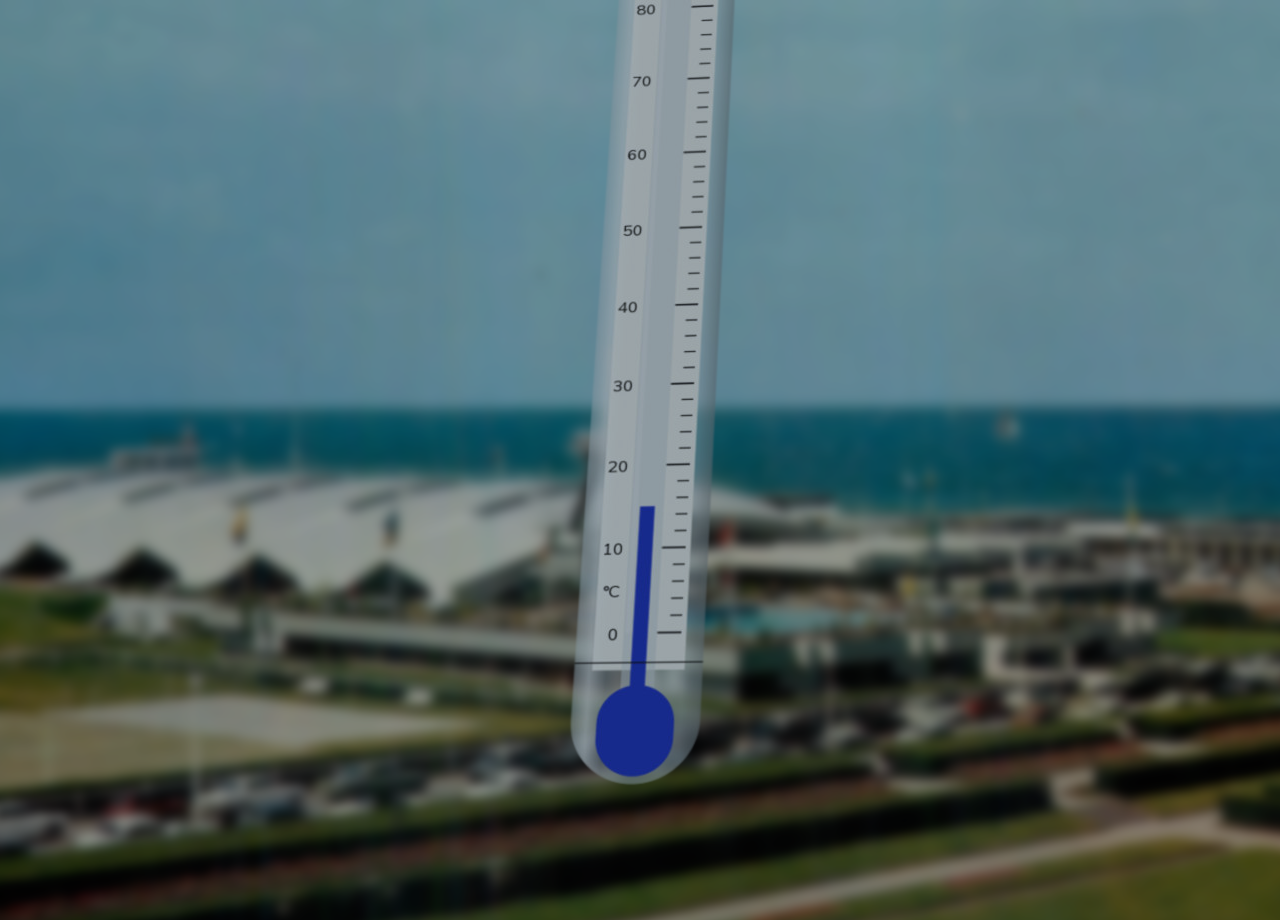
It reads **15** °C
